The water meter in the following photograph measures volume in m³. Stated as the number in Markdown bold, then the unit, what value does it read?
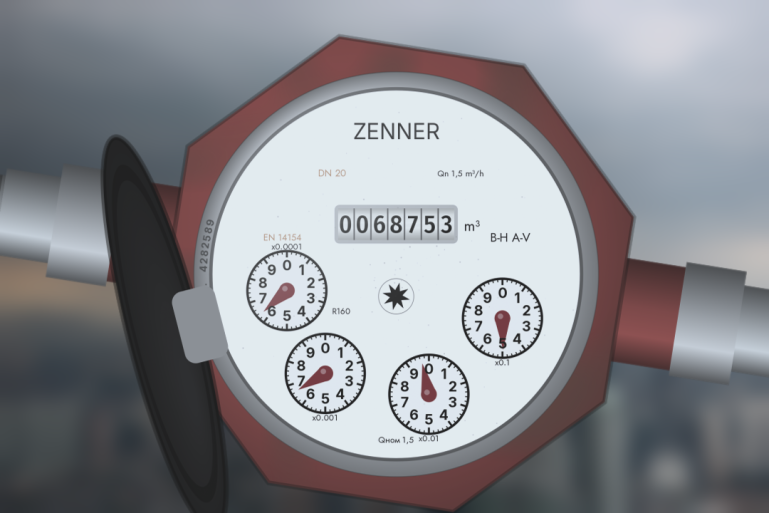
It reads **68753.4966** m³
